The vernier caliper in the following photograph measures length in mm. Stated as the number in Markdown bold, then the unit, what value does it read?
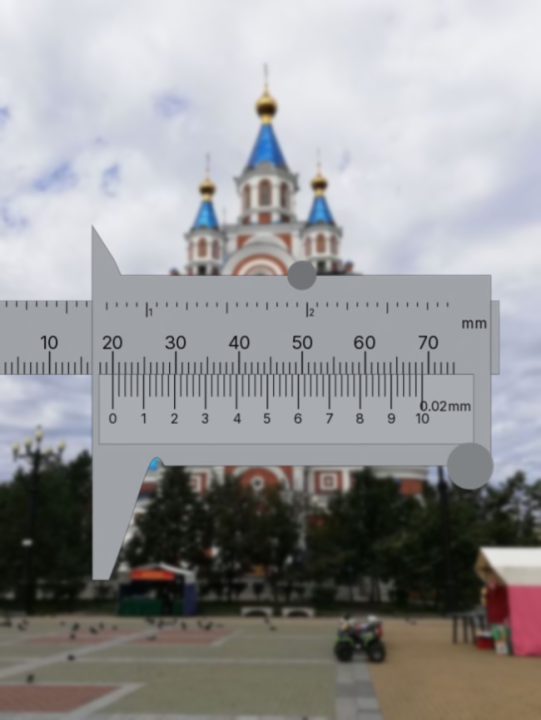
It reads **20.0** mm
